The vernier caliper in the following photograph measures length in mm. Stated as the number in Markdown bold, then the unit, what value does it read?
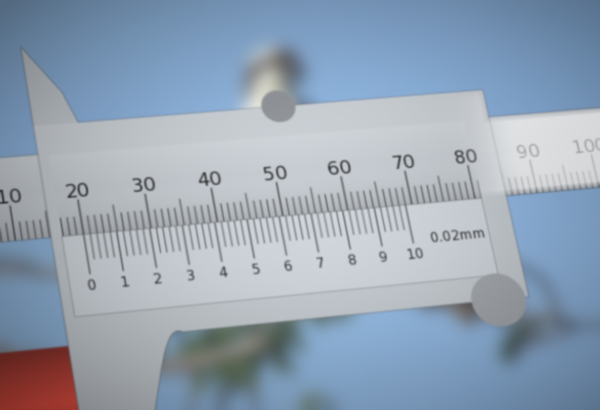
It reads **20.0** mm
